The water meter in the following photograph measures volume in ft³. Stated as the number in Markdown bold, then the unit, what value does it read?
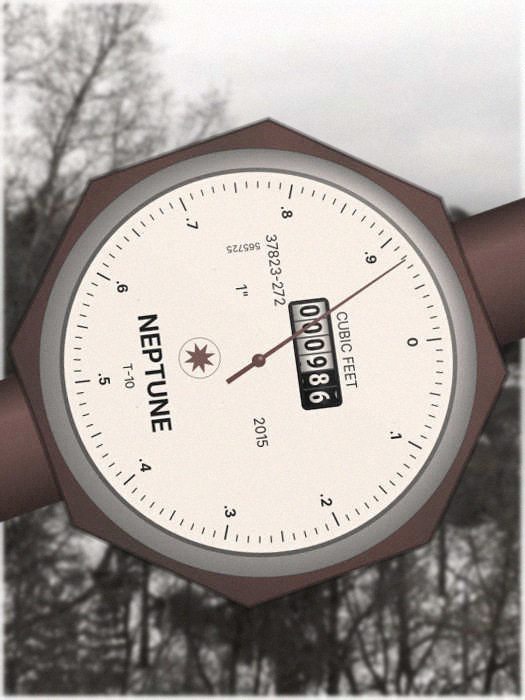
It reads **985.92** ft³
